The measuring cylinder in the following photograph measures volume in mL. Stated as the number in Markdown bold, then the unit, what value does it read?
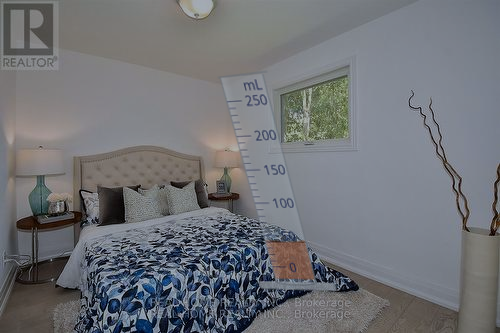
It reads **40** mL
